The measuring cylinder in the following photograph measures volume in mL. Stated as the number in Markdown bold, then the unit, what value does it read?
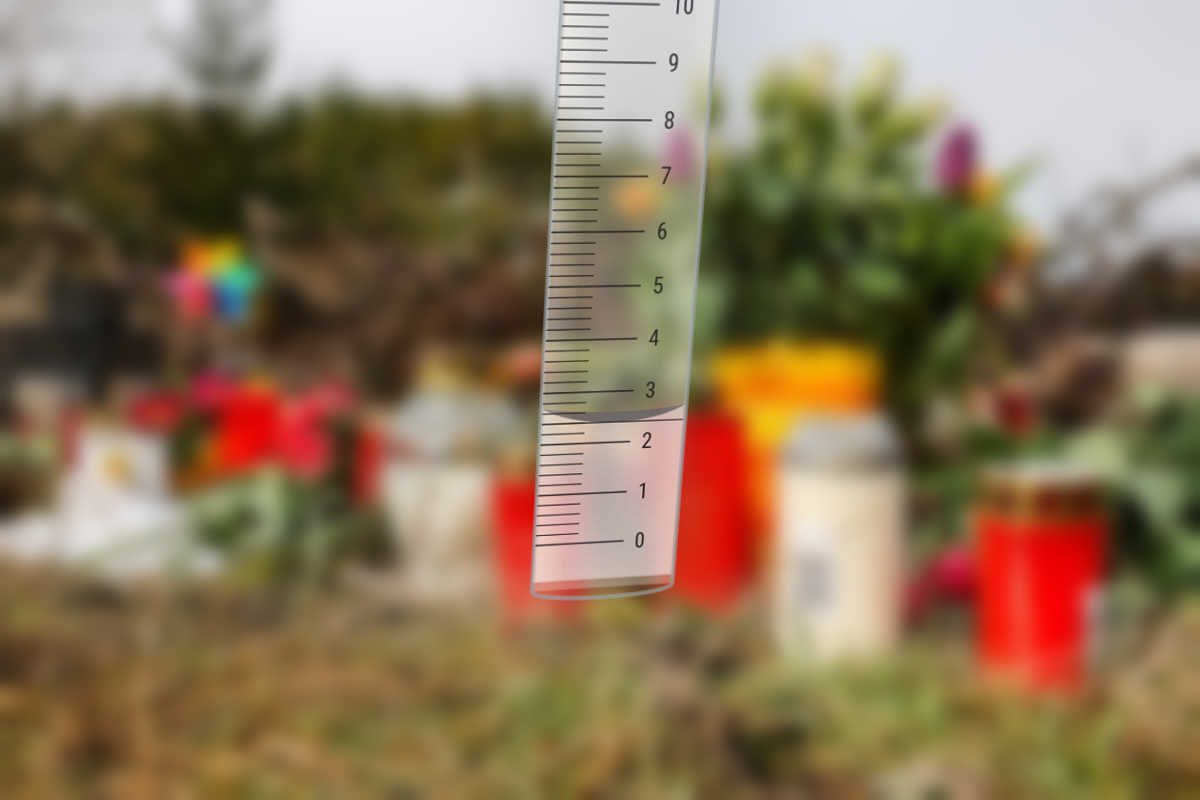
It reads **2.4** mL
